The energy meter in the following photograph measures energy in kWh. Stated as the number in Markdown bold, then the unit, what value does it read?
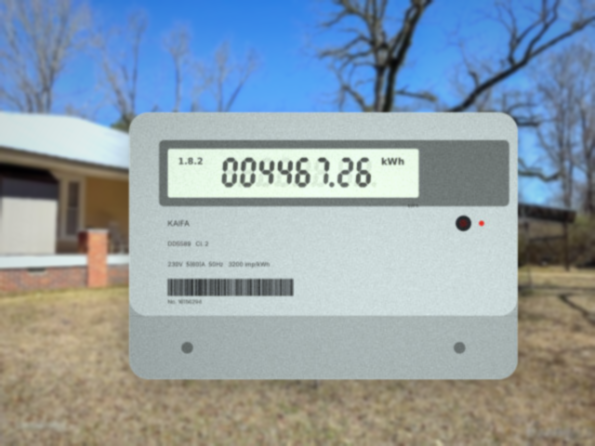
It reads **4467.26** kWh
